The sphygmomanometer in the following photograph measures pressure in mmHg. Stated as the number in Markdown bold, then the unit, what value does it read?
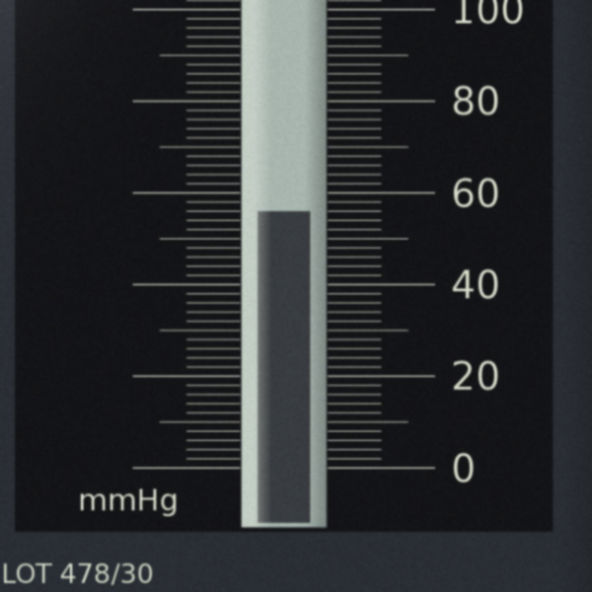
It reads **56** mmHg
